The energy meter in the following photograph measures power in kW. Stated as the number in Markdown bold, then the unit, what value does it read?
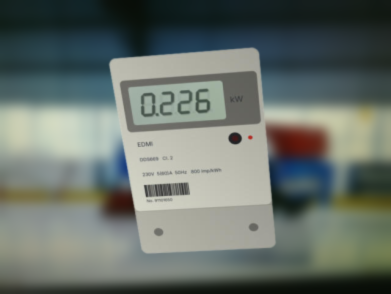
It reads **0.226** kW
